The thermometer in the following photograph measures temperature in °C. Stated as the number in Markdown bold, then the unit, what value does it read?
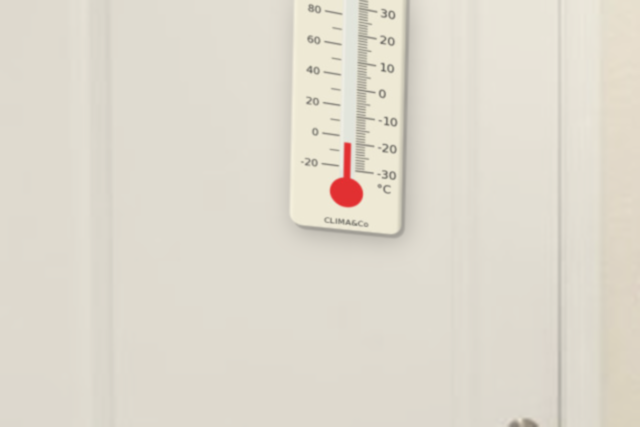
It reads **-20** °C
